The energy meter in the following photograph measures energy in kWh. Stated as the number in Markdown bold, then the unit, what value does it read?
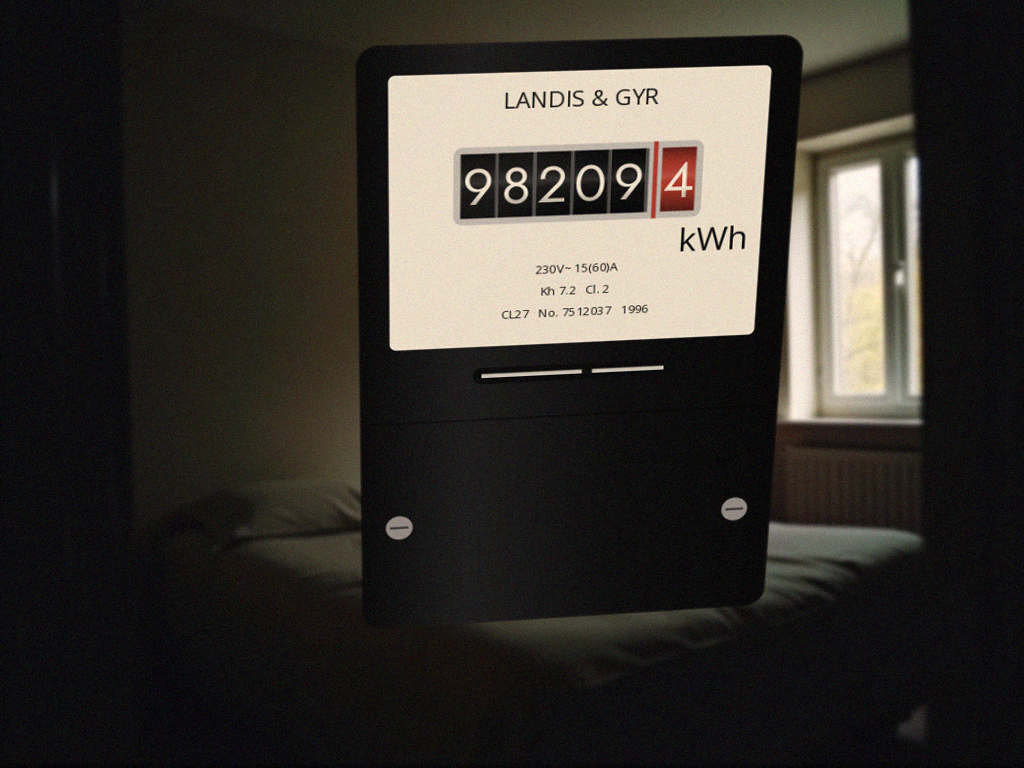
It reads **98209.4** kWh
